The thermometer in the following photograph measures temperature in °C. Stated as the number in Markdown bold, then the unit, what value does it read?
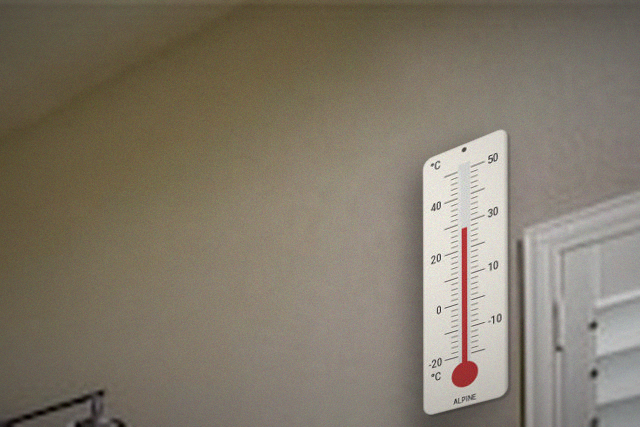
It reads **28** °C
